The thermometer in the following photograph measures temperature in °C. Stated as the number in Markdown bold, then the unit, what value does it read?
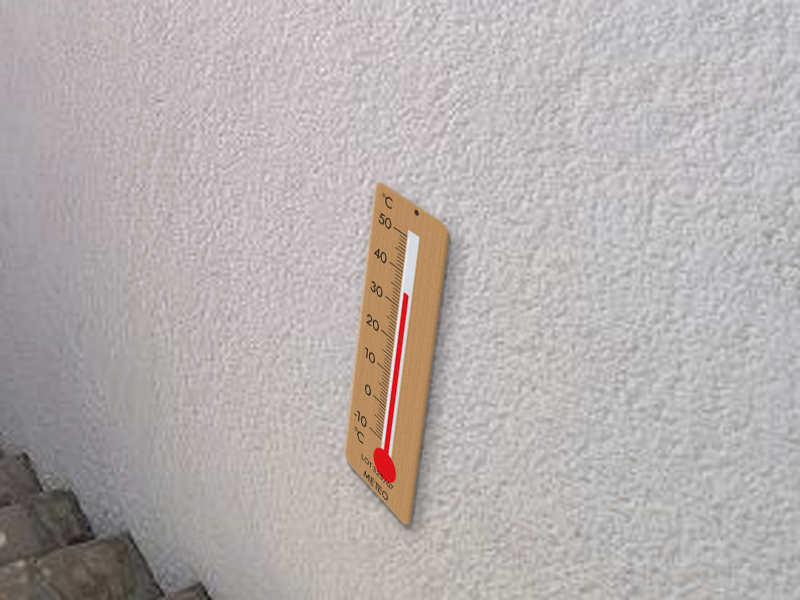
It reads **35** °C
